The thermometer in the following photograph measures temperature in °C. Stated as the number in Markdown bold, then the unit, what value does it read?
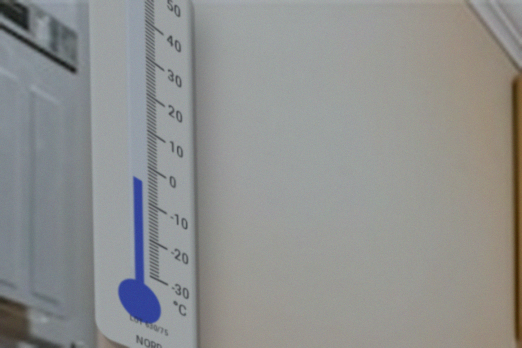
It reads **-5** °C
